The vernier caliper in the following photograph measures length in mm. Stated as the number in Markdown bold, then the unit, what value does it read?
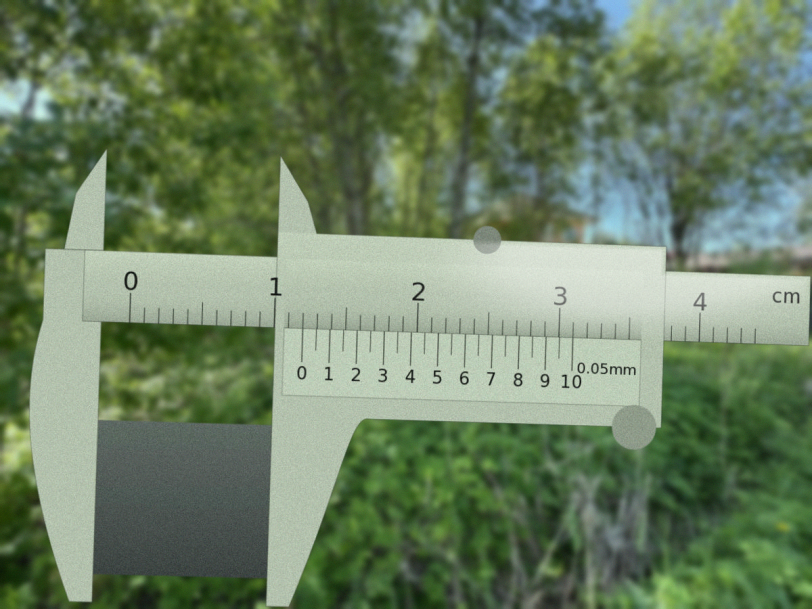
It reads **12.0** mm
